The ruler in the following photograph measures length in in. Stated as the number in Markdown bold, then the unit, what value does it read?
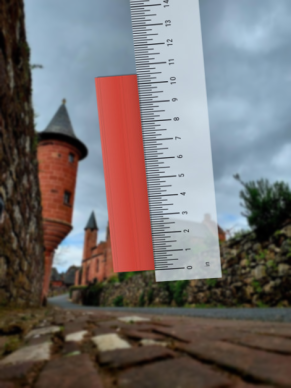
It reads **10.5** in
